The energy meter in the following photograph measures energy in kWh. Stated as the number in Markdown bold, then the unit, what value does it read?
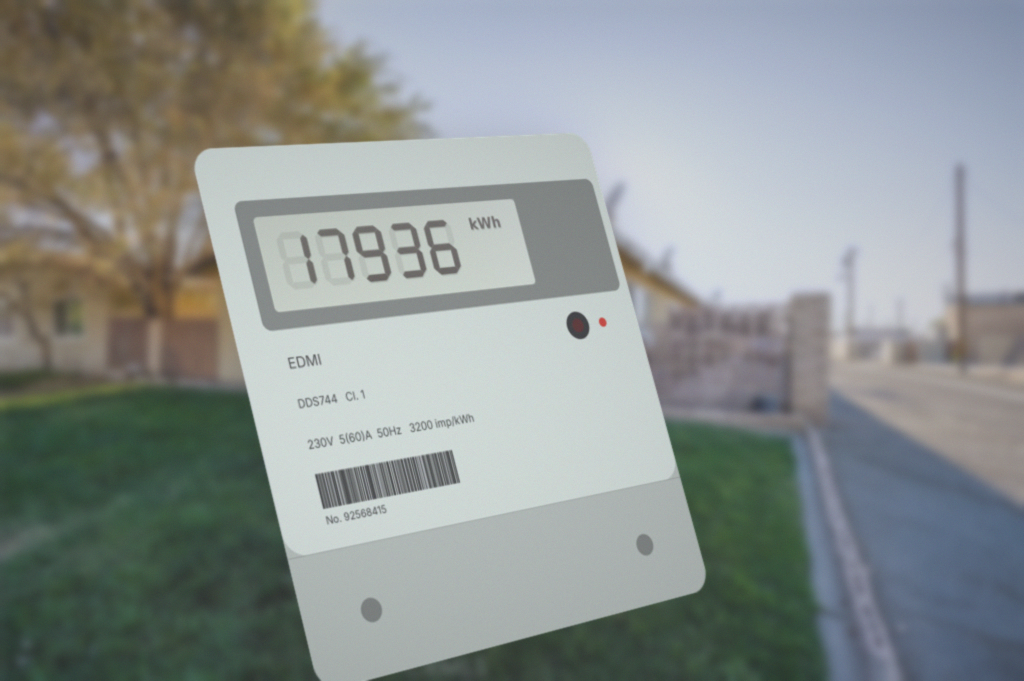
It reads **17936** kWh
